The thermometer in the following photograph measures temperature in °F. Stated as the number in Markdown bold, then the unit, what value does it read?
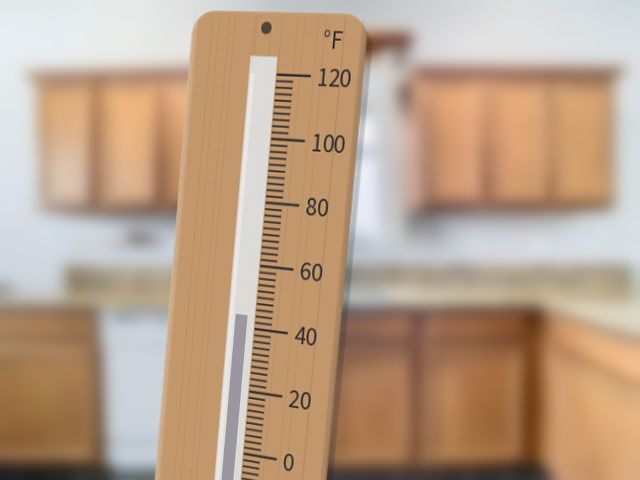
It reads **44** °F
